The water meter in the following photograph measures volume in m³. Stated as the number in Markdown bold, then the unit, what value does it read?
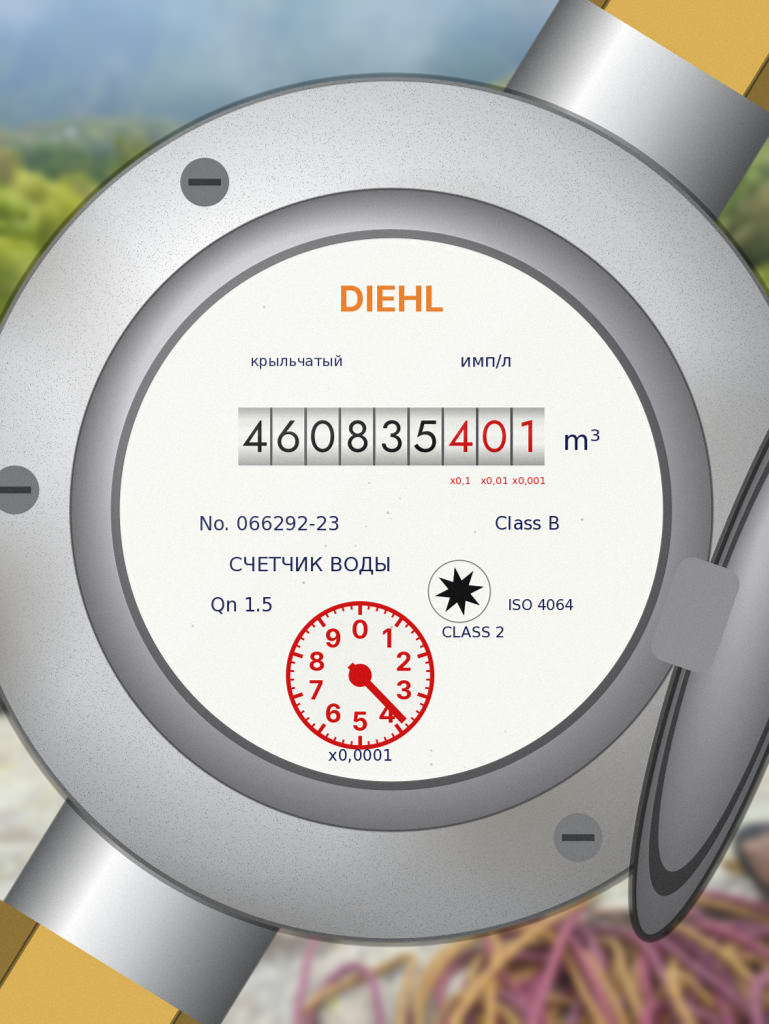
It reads **460835.4013** m³
